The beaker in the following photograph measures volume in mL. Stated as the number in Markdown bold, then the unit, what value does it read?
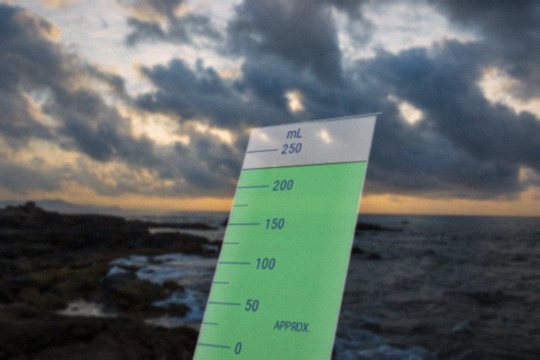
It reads **225** mL
